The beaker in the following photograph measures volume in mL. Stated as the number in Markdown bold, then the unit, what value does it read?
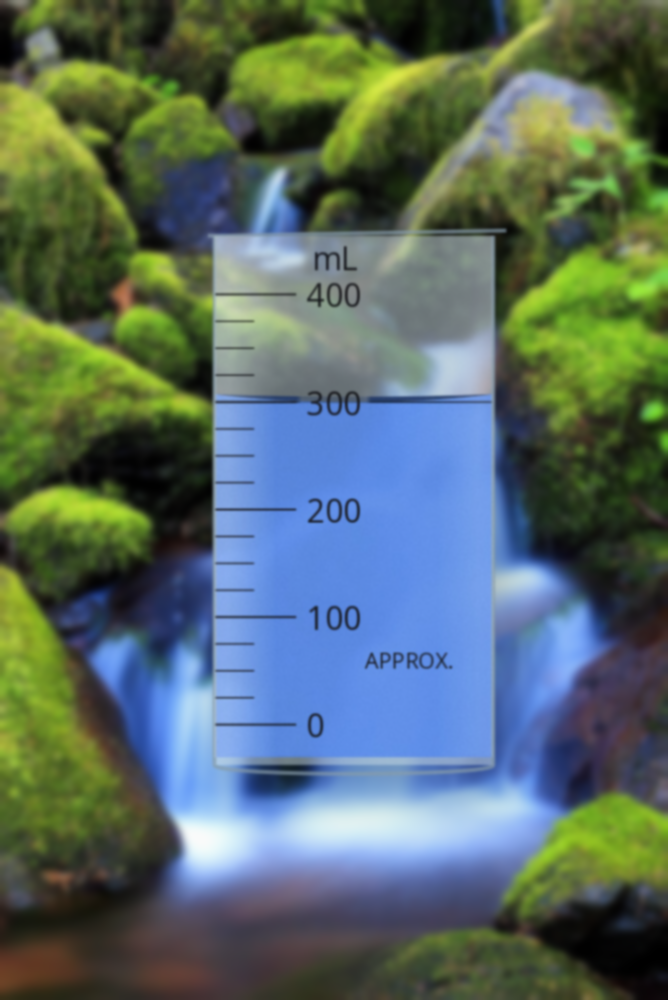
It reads **300** mL
